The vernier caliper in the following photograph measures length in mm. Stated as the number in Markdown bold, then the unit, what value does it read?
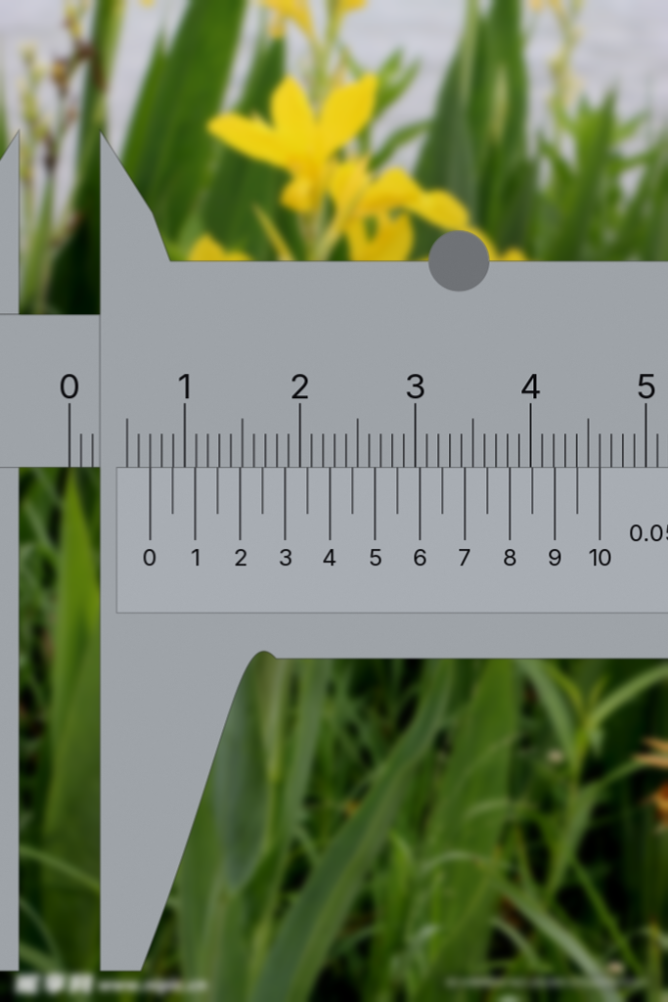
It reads **7.0** mm
